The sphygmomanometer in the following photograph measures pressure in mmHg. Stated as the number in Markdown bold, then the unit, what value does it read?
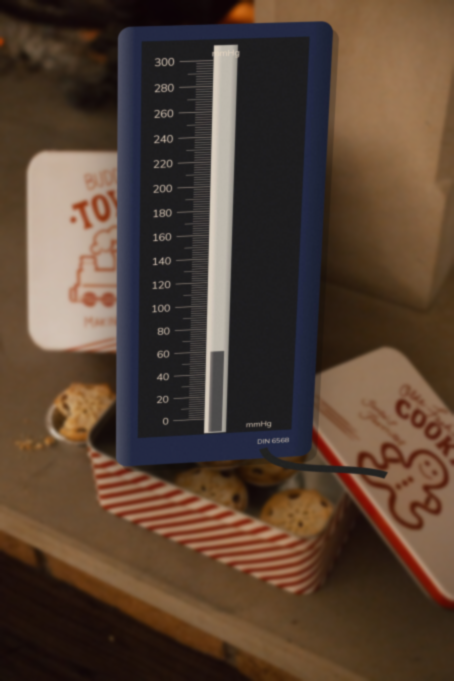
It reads **60** mmHg
